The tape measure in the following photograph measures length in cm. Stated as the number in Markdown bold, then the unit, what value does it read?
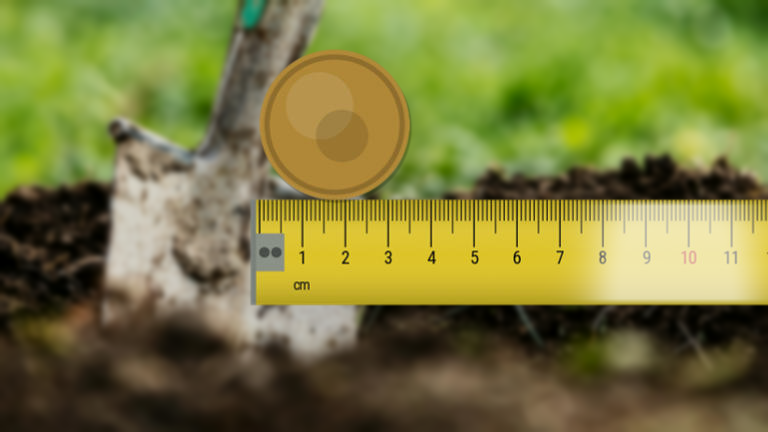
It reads **3.5** cm
